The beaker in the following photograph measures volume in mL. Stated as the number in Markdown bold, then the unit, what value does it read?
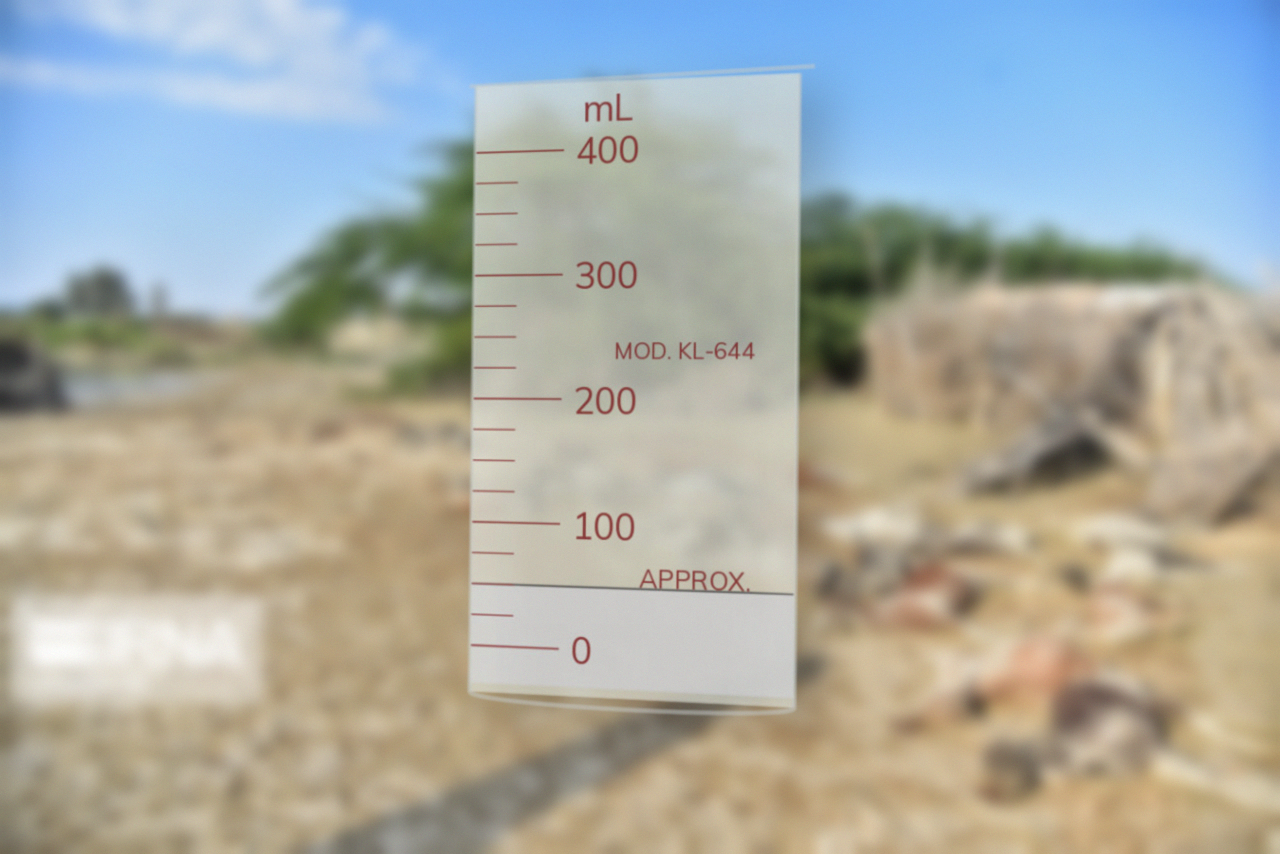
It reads **50** mL
